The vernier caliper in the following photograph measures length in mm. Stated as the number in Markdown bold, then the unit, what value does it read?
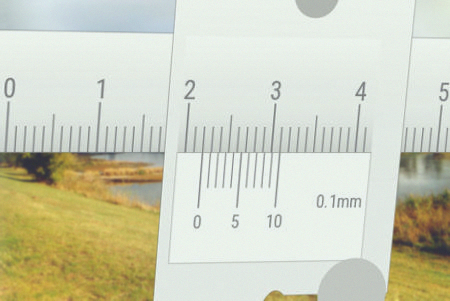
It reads **22.0** mm
